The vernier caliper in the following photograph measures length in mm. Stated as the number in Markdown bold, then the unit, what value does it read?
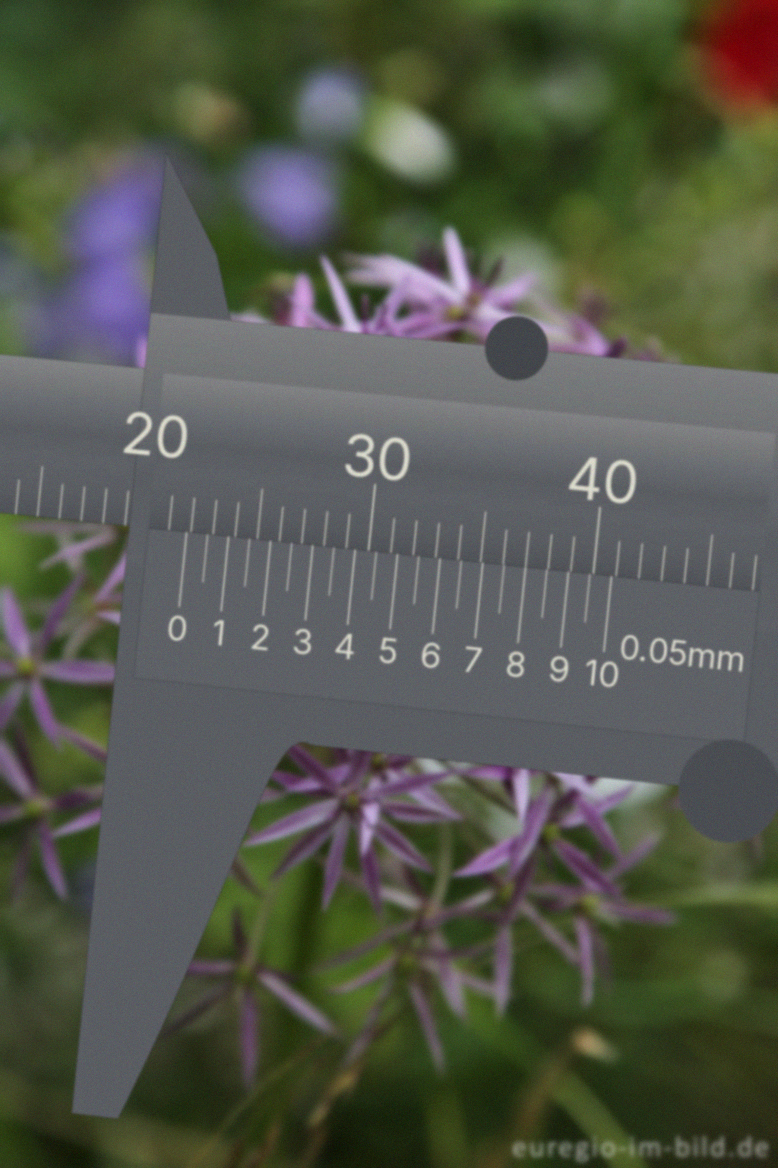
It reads **21.8** mm
